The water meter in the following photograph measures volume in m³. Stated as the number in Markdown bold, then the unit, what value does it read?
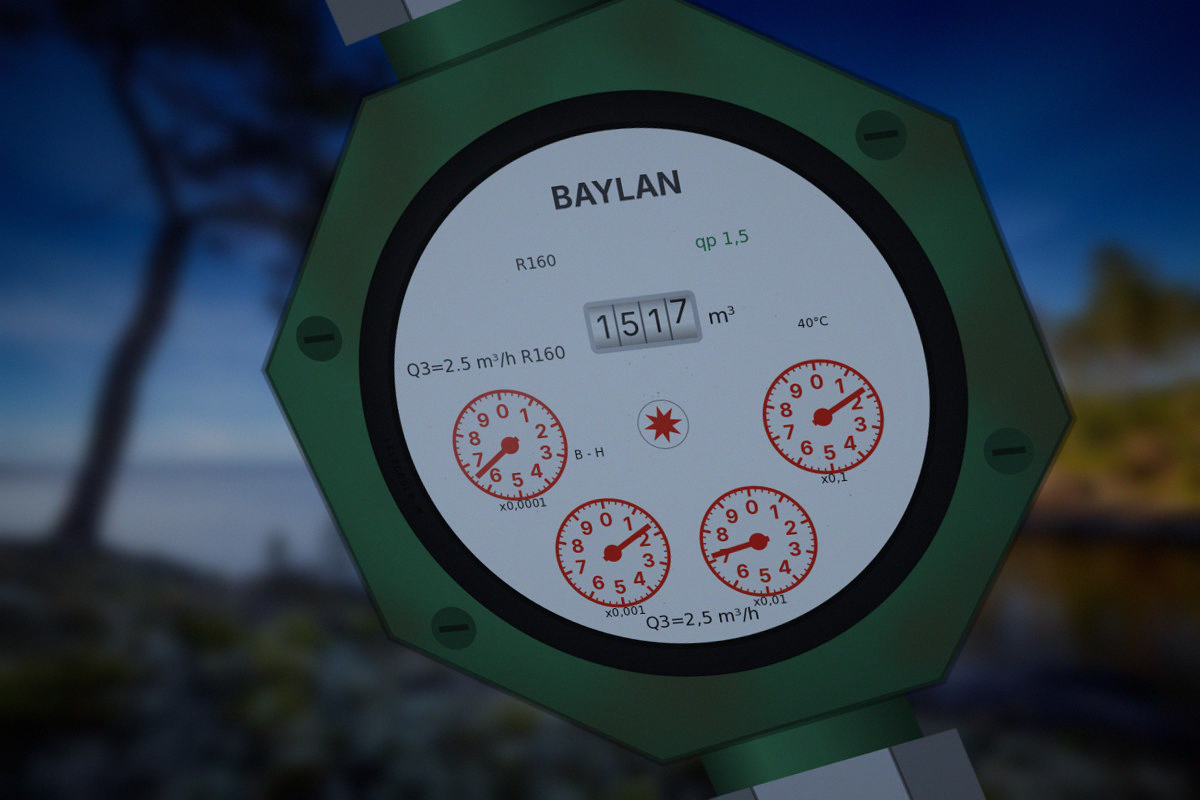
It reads **1517.1716** m³
